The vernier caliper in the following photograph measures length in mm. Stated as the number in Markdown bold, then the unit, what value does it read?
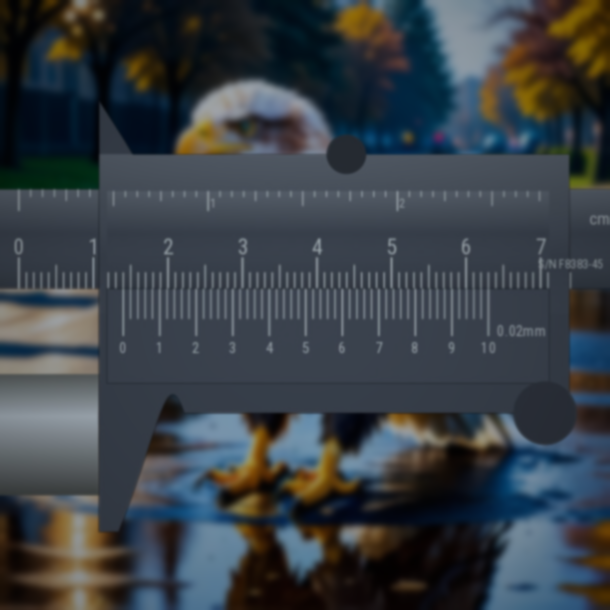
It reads **14.0** mm
